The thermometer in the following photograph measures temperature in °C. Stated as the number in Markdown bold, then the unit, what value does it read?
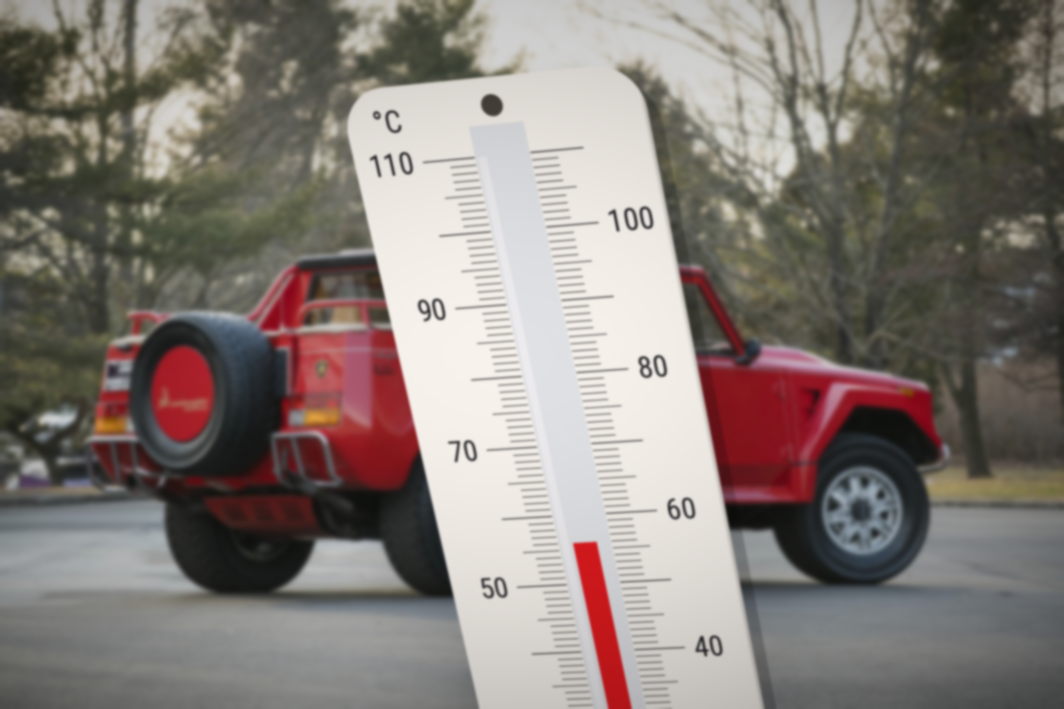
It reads **56** °C
